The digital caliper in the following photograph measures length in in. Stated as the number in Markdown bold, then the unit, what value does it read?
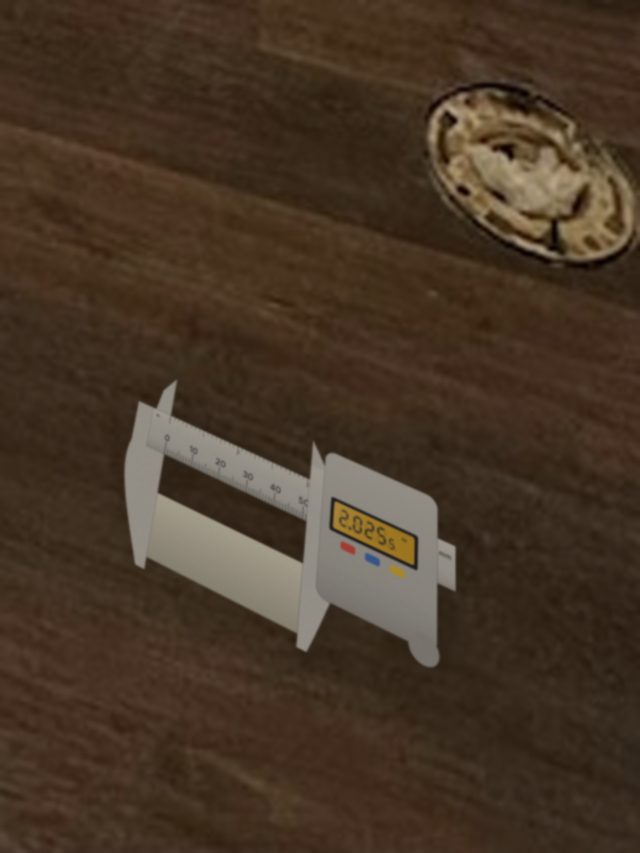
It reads **2.0255** in
